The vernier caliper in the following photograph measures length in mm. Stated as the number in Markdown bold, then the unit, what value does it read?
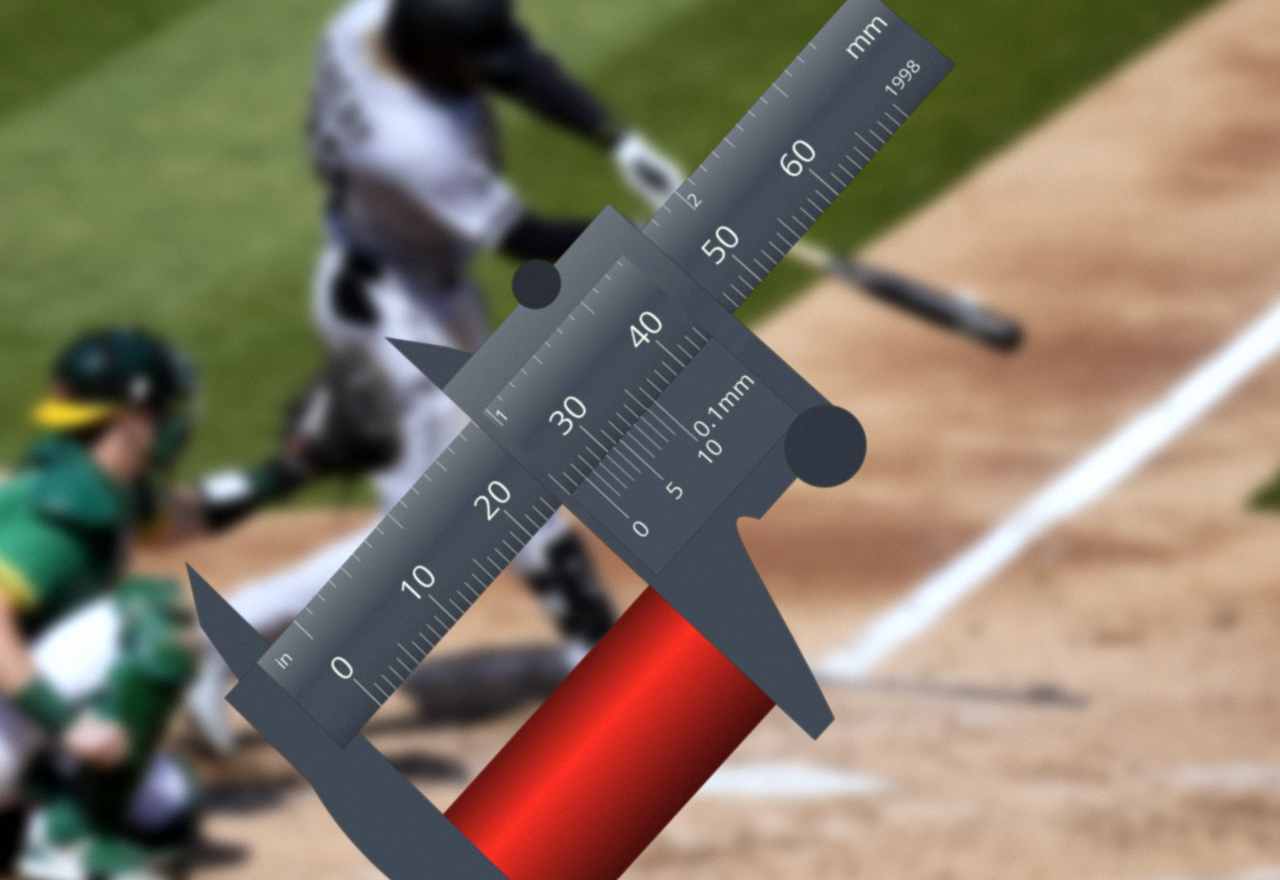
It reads **27.0** mm
